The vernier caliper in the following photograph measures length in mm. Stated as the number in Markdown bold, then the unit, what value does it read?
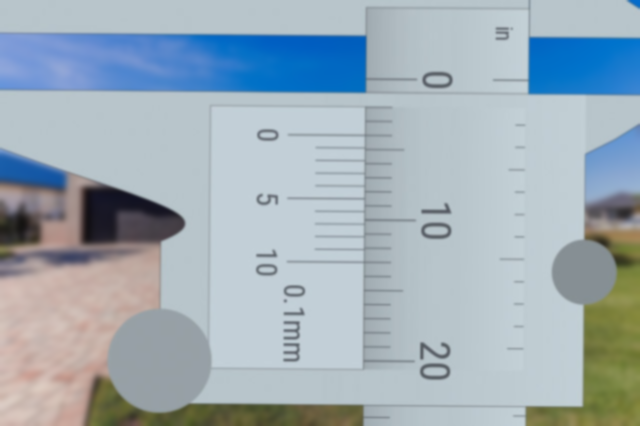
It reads **4.0** mm
